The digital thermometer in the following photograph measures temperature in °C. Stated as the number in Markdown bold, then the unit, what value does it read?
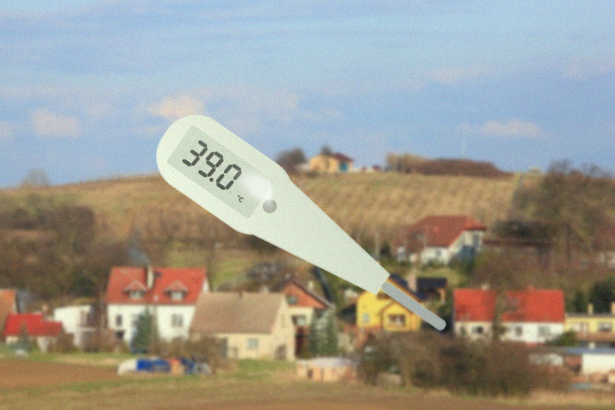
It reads **39.0** °C
